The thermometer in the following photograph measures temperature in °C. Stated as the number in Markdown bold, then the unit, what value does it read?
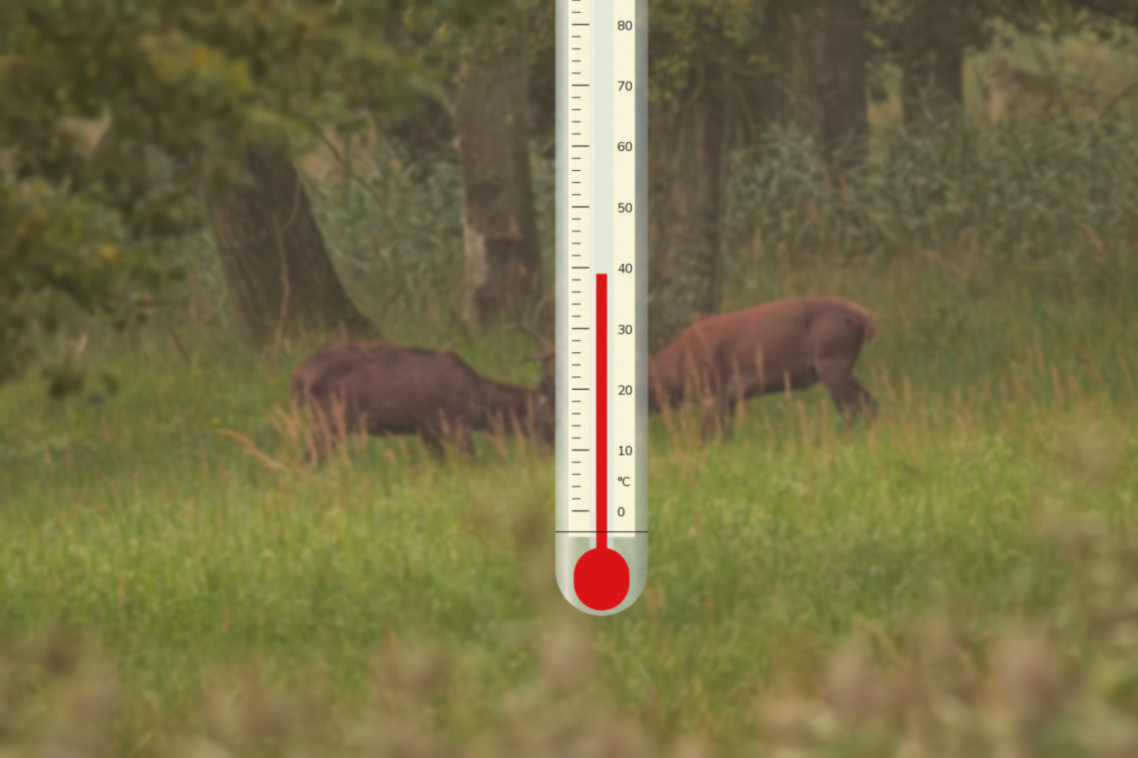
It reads **39** °C
